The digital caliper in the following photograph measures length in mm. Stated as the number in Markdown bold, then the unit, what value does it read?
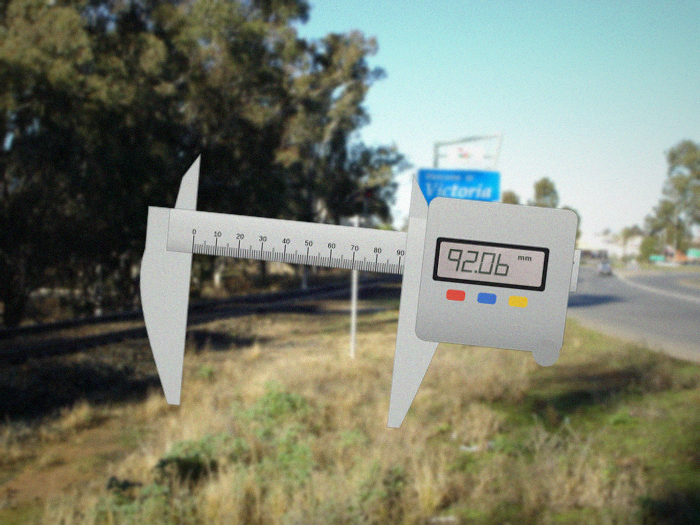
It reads **92.06** mm
